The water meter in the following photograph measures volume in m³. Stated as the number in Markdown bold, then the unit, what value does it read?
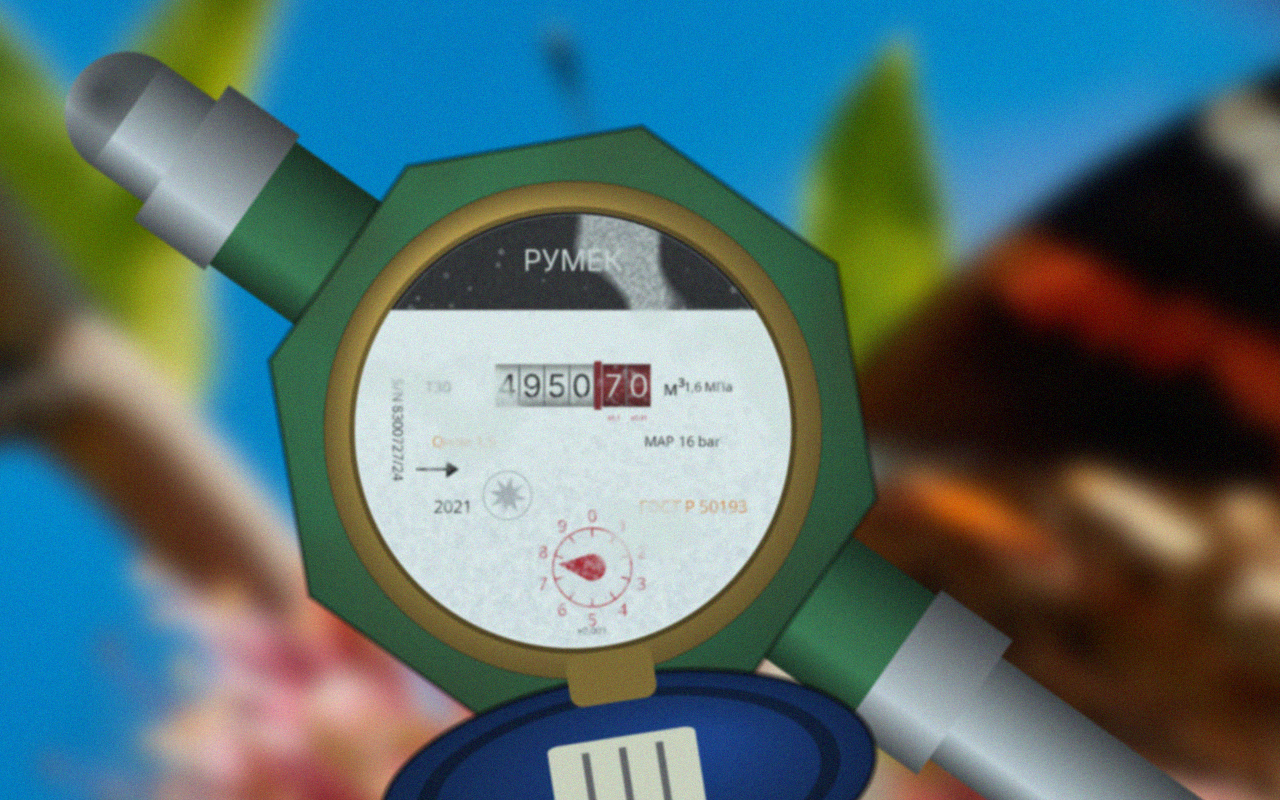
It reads **4950.707** m³
